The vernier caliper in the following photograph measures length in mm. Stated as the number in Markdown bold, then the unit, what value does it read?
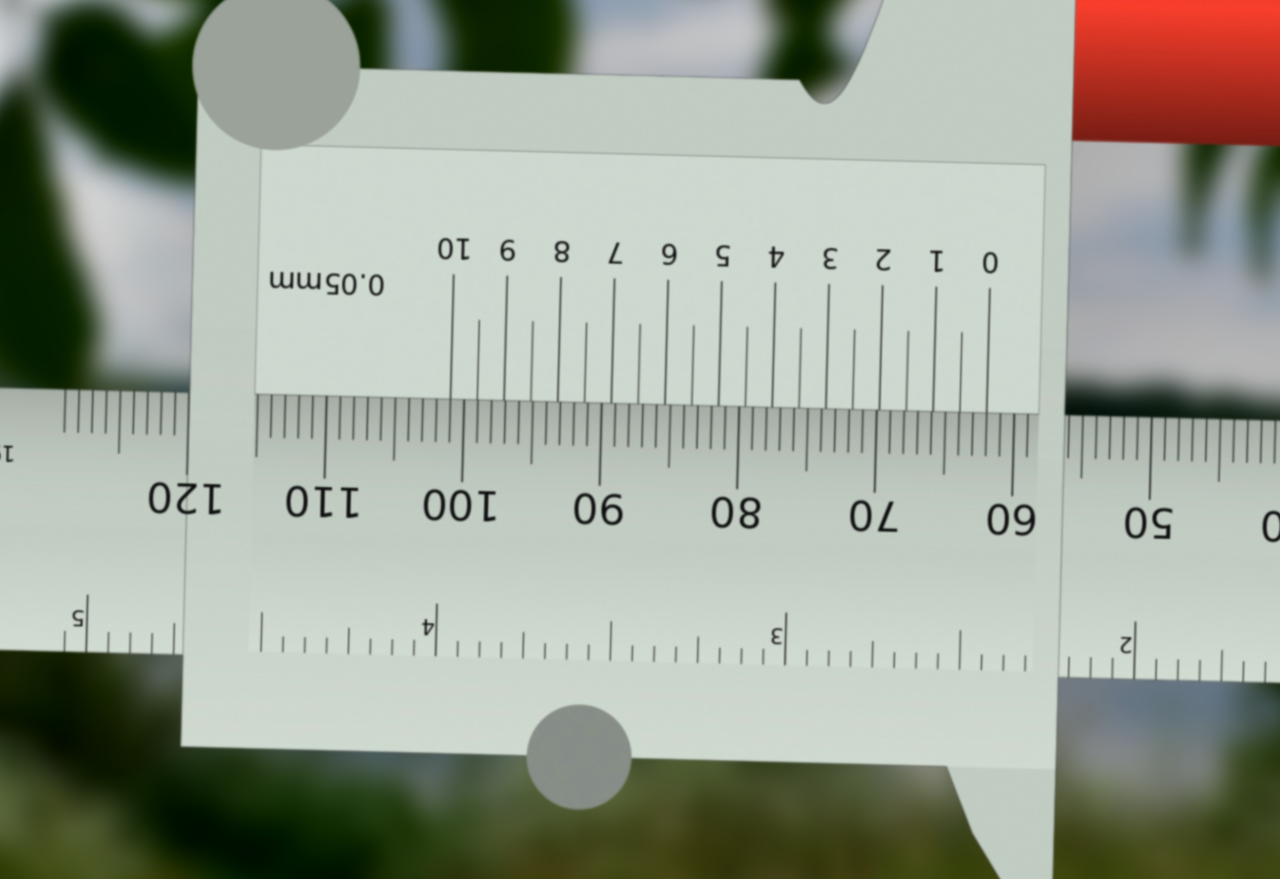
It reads **62.0** mm
